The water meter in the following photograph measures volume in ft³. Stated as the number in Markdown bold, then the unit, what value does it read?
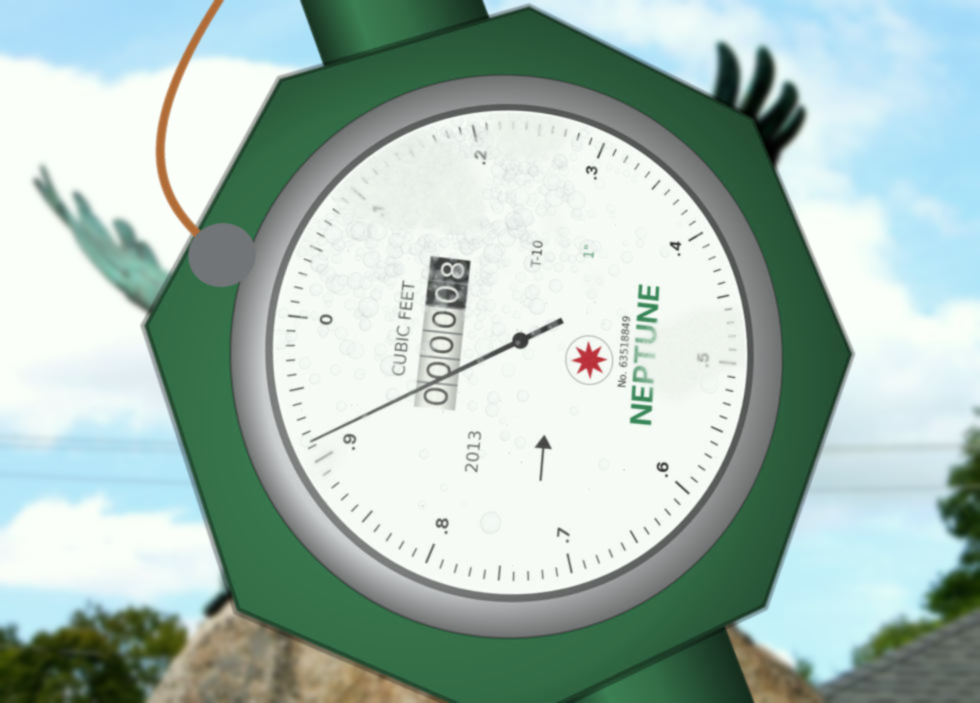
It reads **7.91** ft³
